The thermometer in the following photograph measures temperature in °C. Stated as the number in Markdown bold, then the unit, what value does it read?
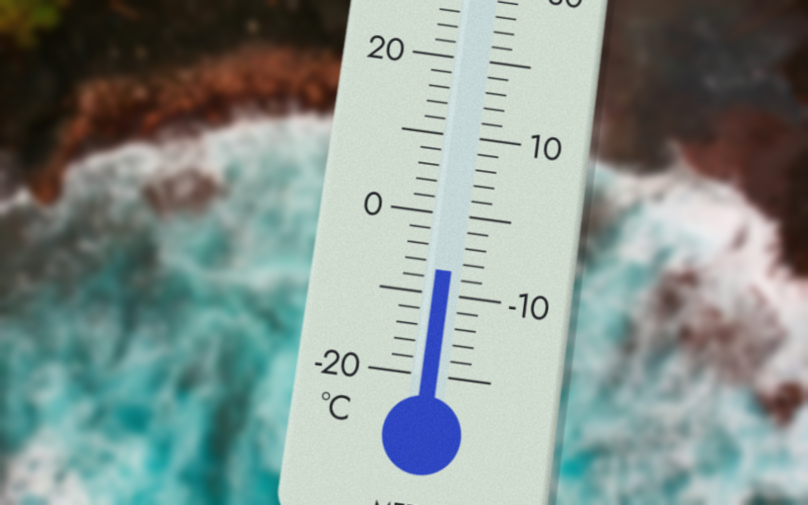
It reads **-7** °C
